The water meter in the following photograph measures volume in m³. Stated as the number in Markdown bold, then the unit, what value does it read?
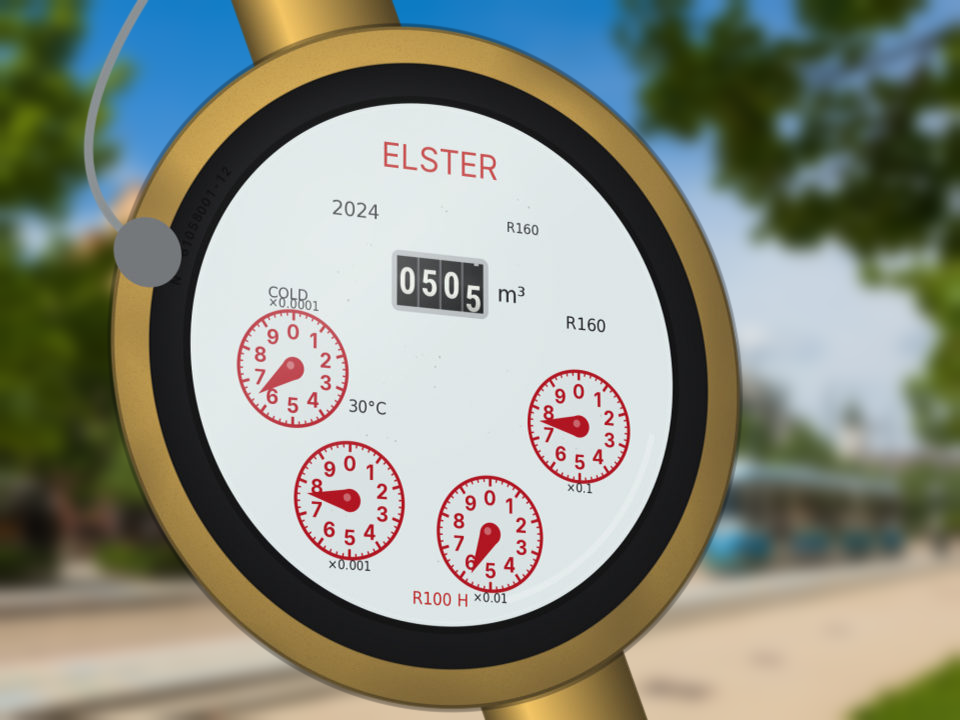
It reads **504.7576** m³
